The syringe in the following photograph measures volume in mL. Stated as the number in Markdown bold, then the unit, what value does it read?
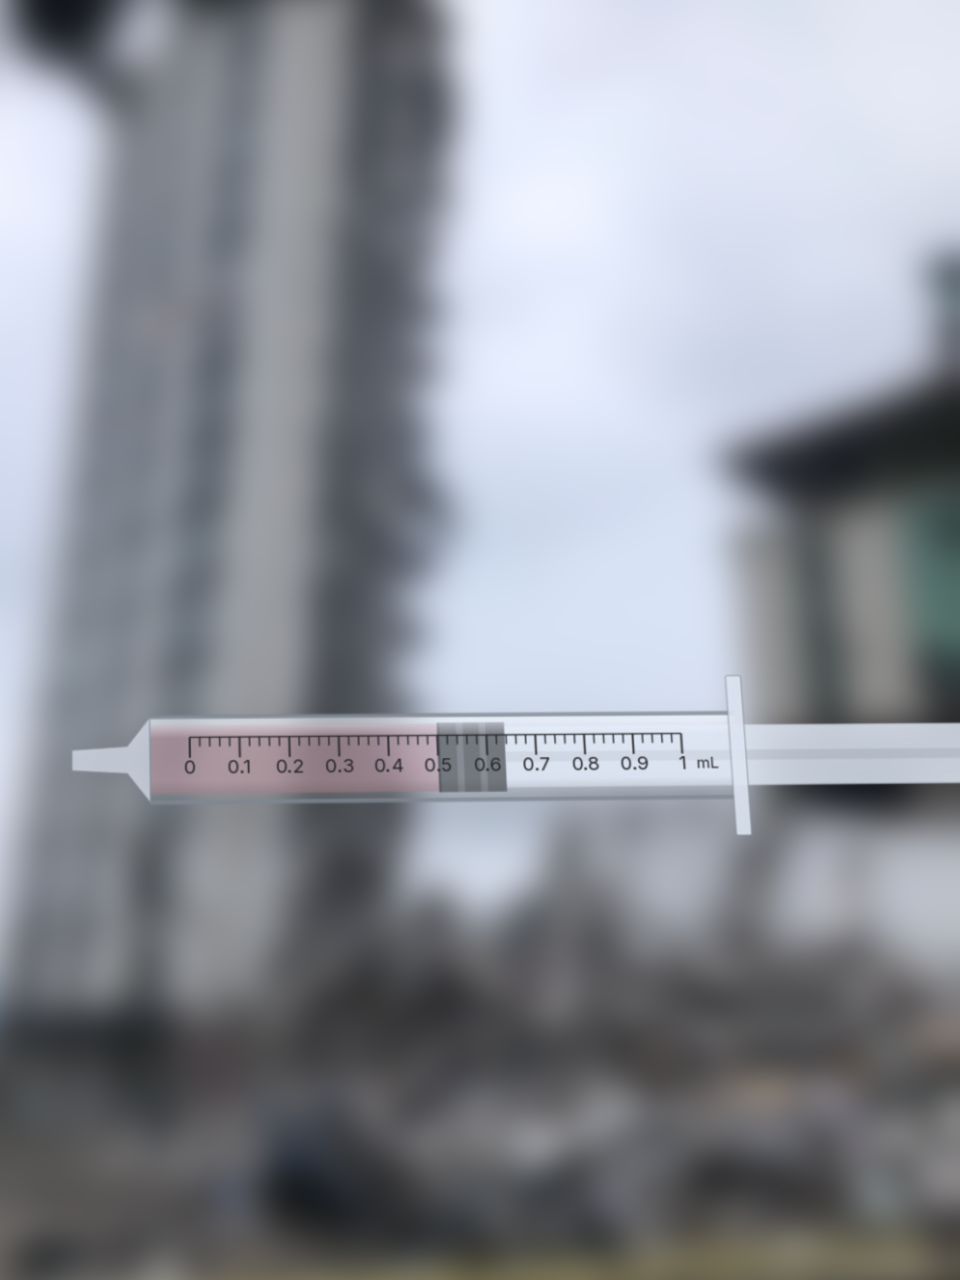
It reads **0.5** mL
